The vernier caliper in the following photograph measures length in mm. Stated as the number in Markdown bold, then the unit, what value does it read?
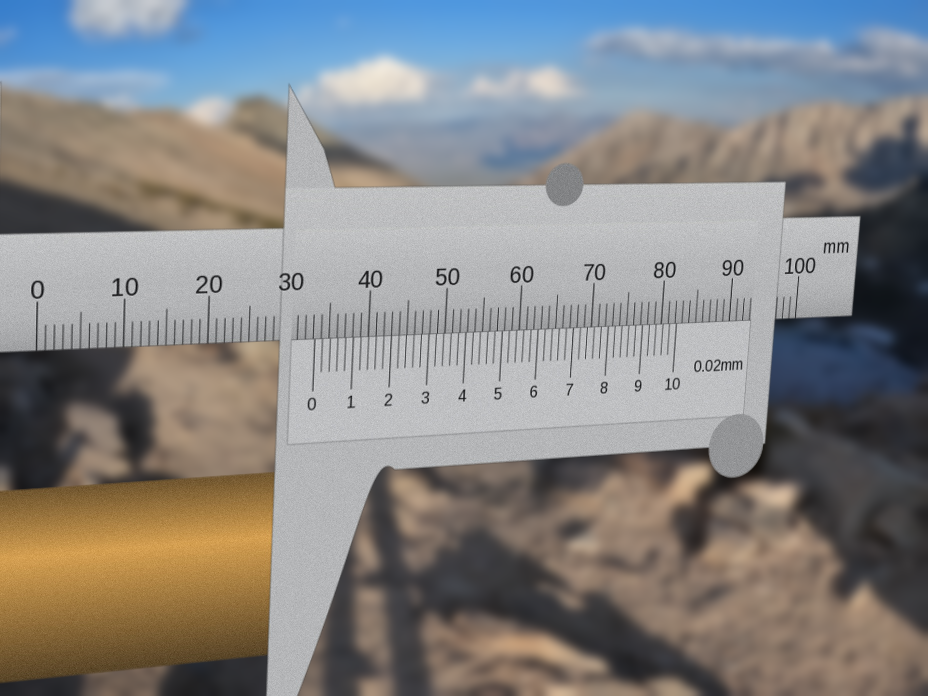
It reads **33.2** mm
